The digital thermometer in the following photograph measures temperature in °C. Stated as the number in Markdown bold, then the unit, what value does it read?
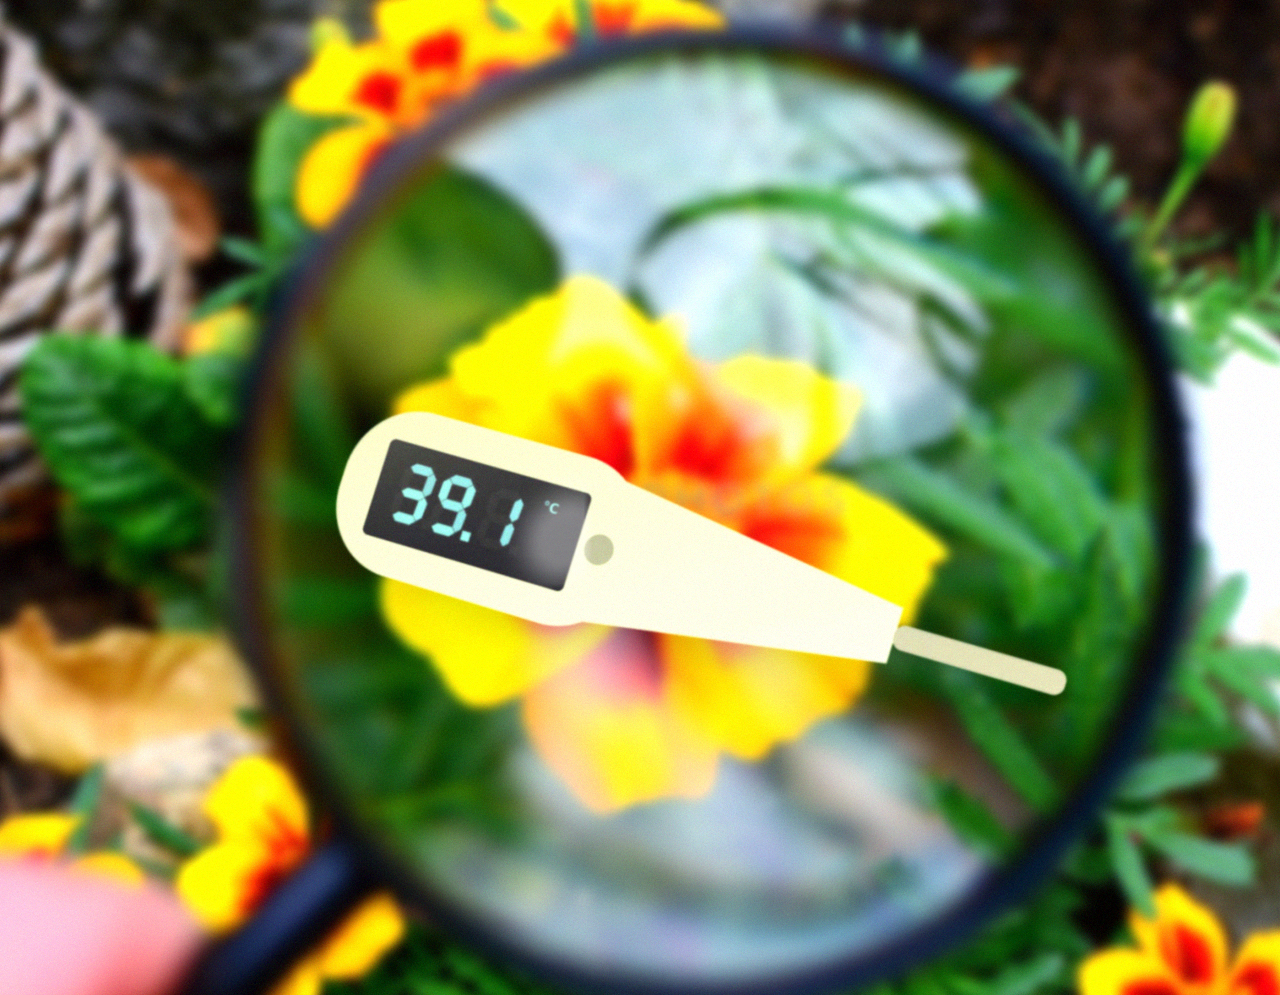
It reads **39.1** °C
